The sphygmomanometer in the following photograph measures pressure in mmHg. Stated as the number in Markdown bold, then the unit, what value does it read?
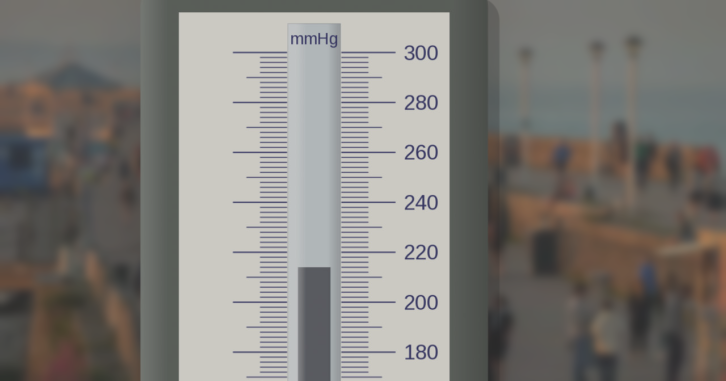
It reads **214** mmHg
